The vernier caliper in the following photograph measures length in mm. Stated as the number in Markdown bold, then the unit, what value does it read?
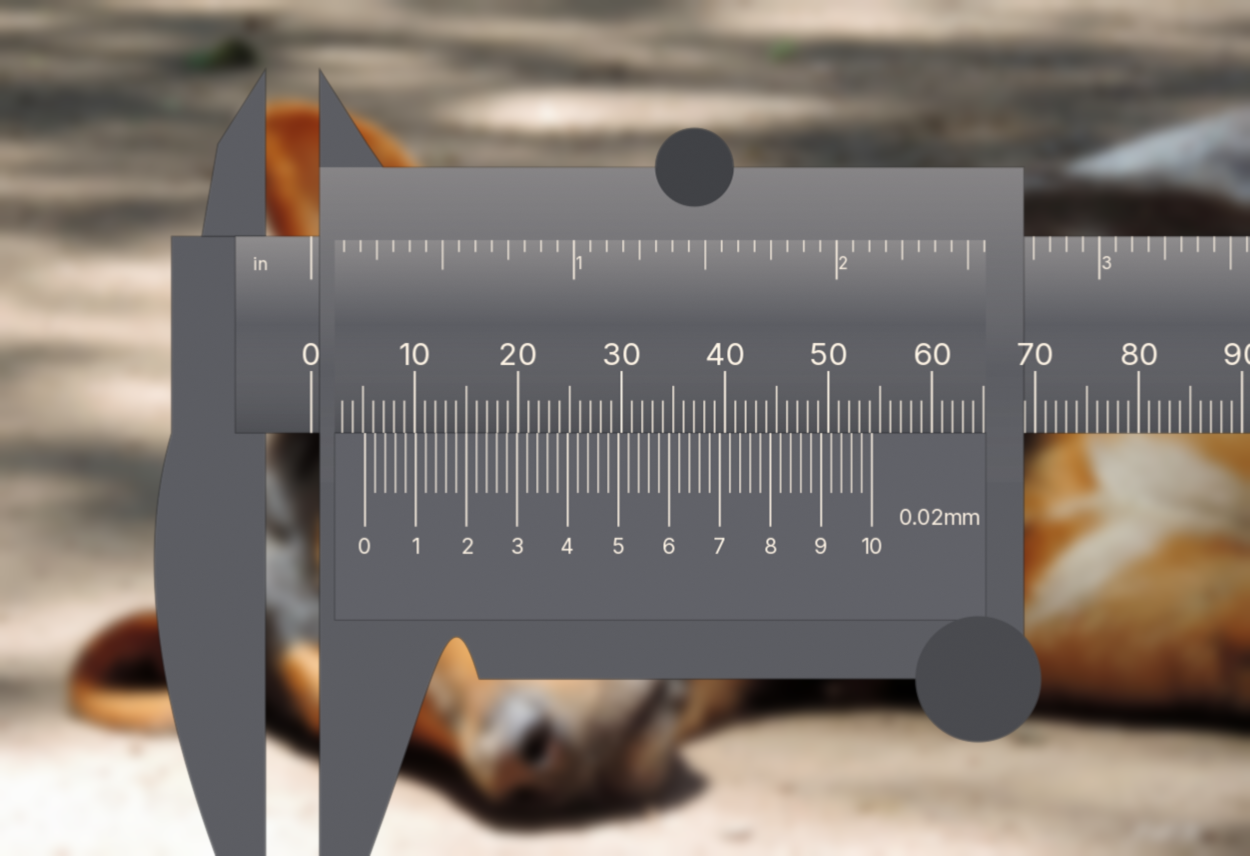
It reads **5.2** mm
